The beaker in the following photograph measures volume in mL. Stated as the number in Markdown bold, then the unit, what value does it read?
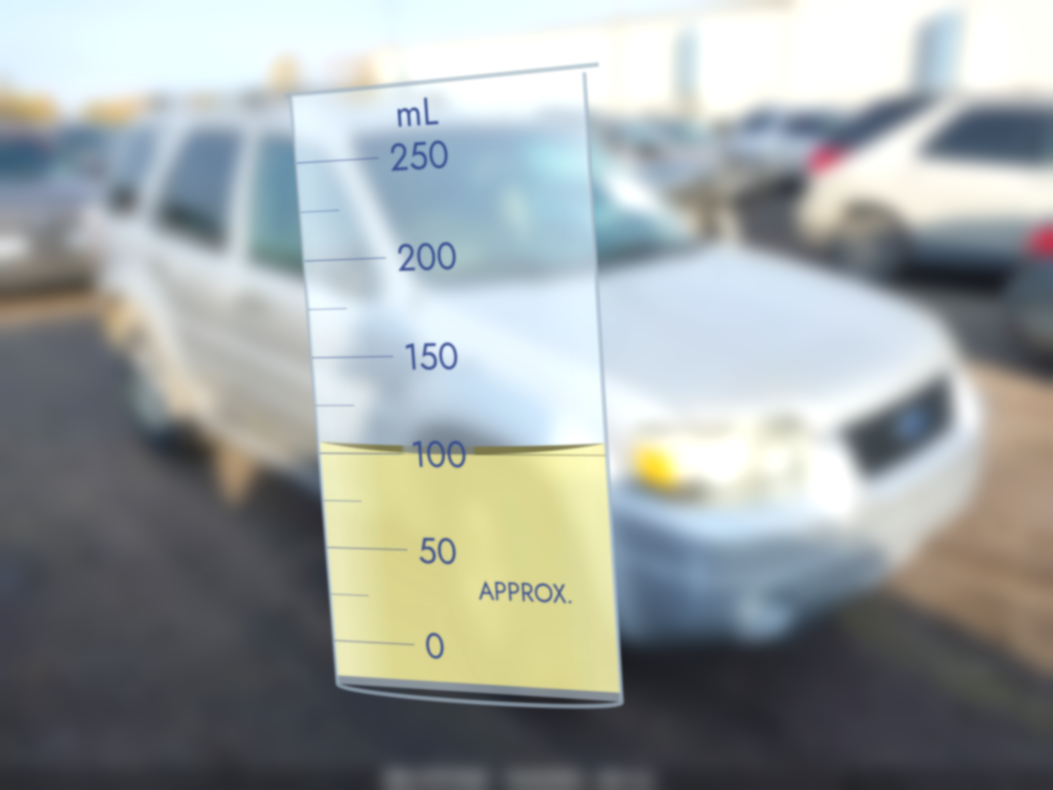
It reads **100** mL
